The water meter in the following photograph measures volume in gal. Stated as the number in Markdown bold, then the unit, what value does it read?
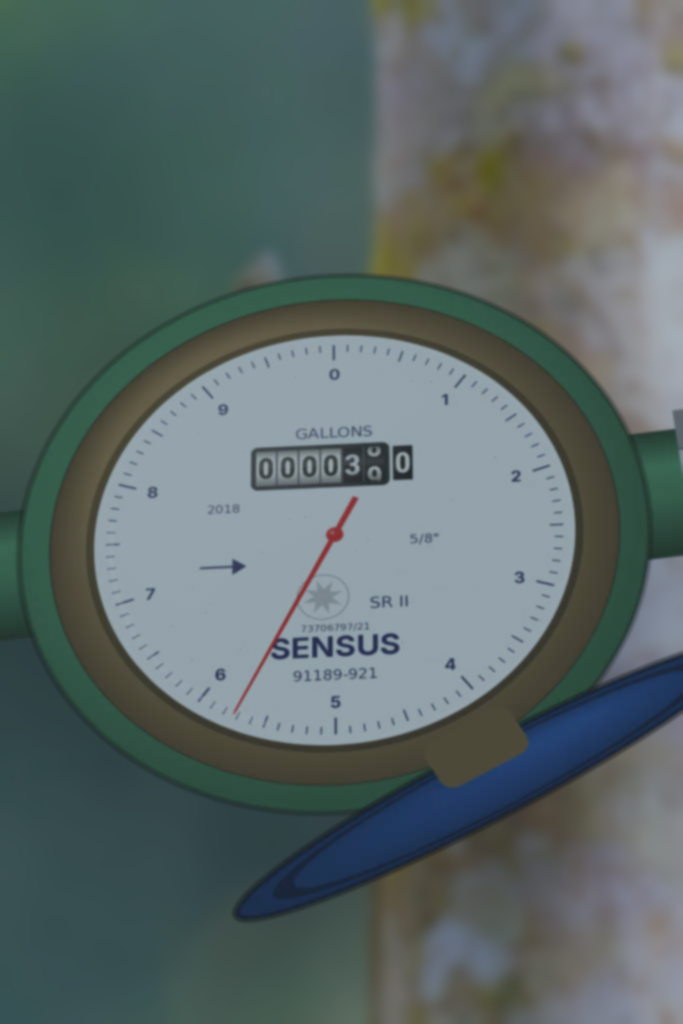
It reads **385.7** gal
